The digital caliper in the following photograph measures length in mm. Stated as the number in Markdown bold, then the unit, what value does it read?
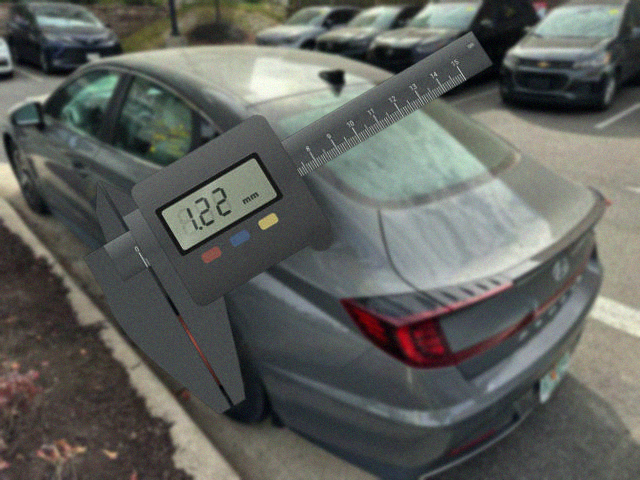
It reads **1.22** mm
